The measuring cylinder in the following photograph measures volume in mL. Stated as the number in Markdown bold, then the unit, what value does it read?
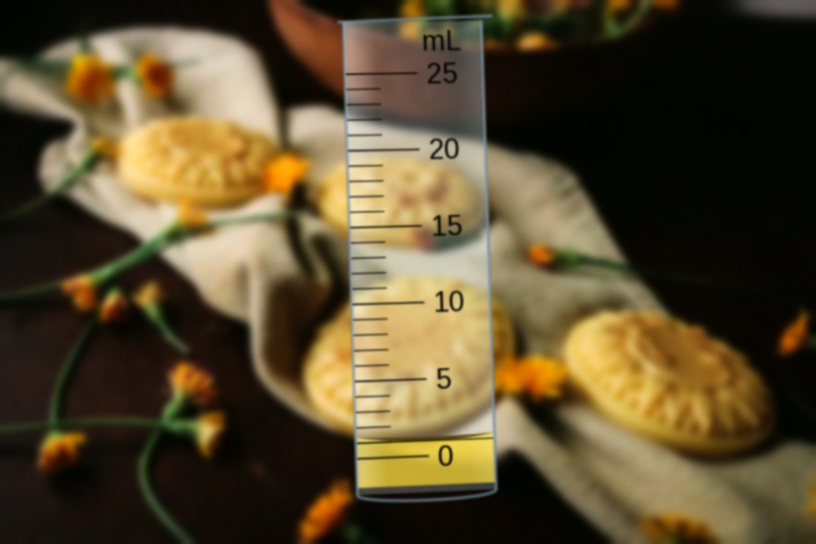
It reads **1** mL
